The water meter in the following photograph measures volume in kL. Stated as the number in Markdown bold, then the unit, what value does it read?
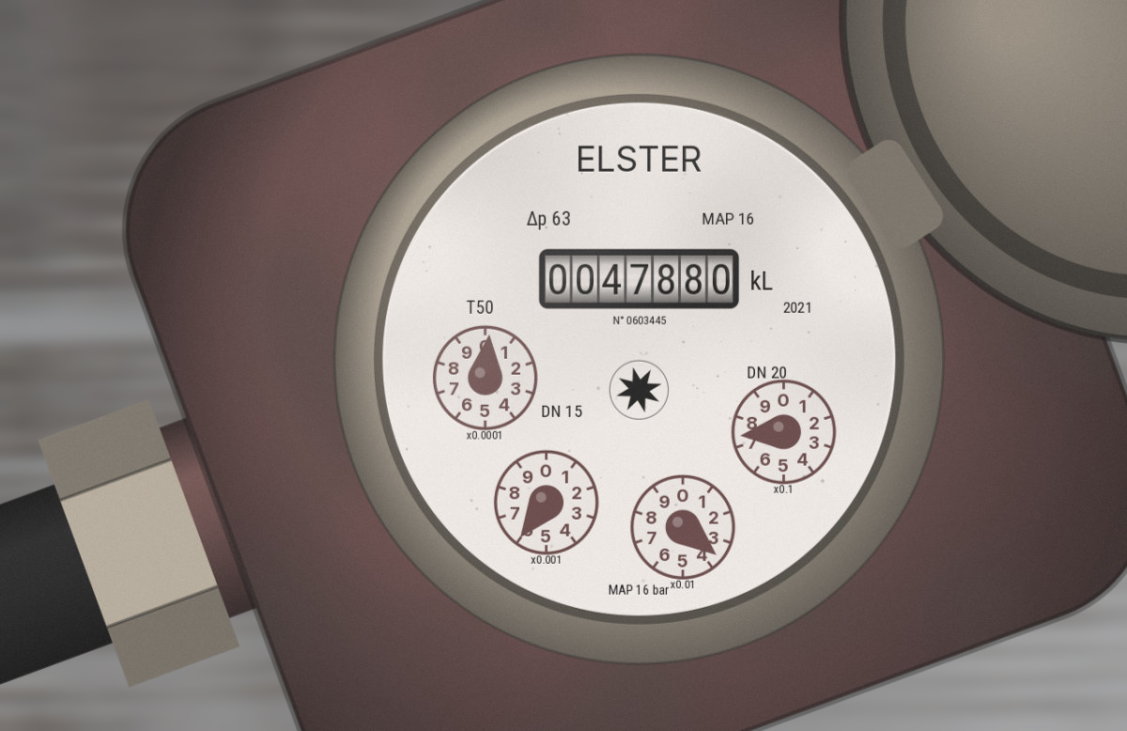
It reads **47880.7360** kL
